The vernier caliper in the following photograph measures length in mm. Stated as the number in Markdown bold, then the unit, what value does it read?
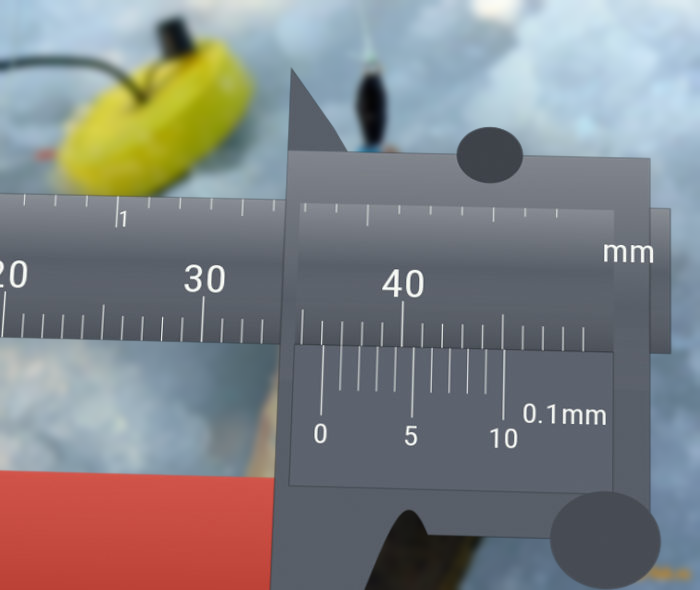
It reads **36.1** mm
